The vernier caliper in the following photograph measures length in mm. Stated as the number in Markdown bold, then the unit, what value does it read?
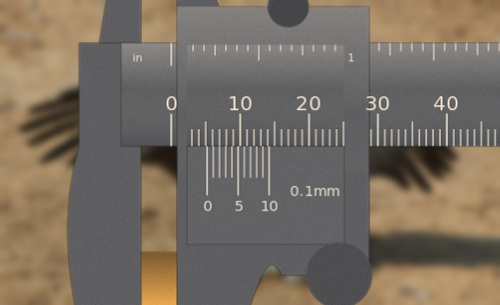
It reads **5.2** mm
